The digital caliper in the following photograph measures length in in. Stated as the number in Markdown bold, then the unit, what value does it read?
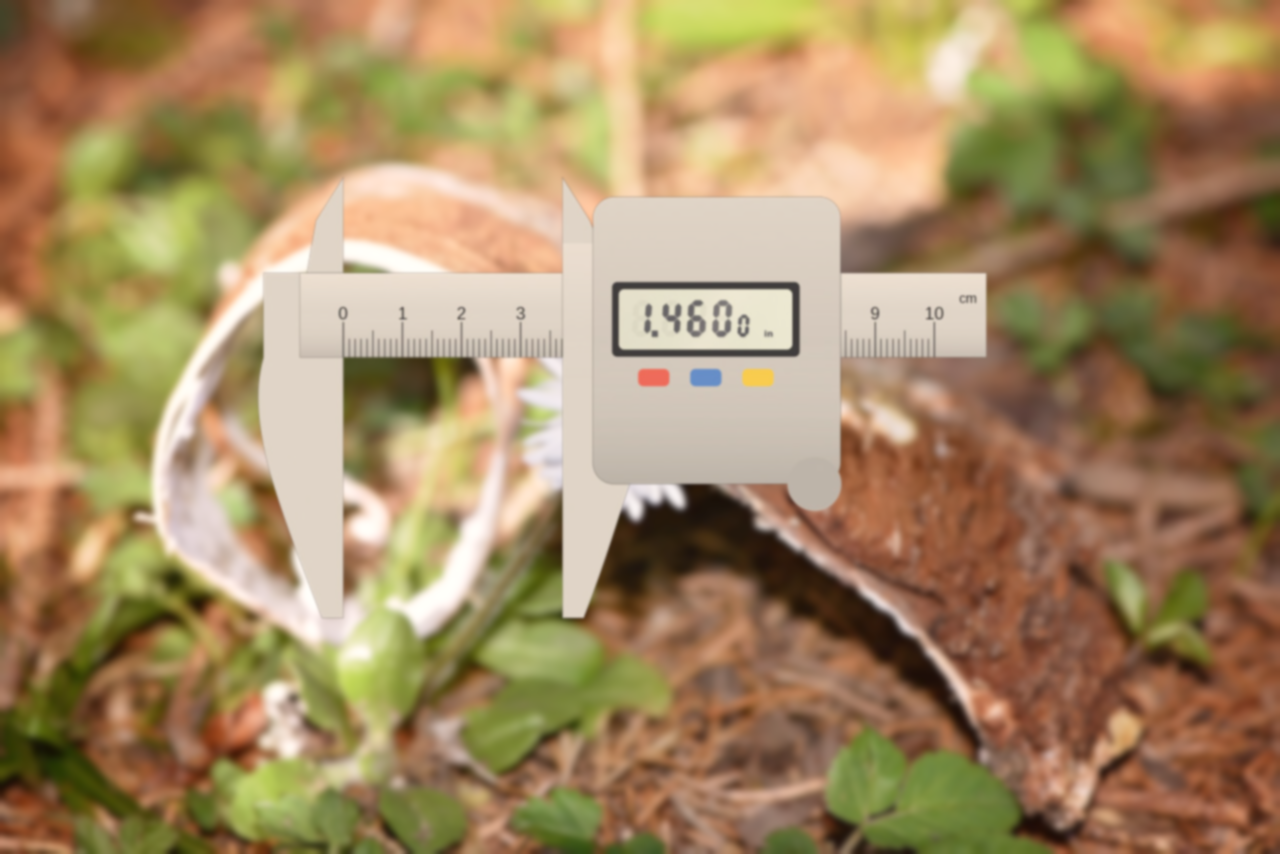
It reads **1.4600** in
